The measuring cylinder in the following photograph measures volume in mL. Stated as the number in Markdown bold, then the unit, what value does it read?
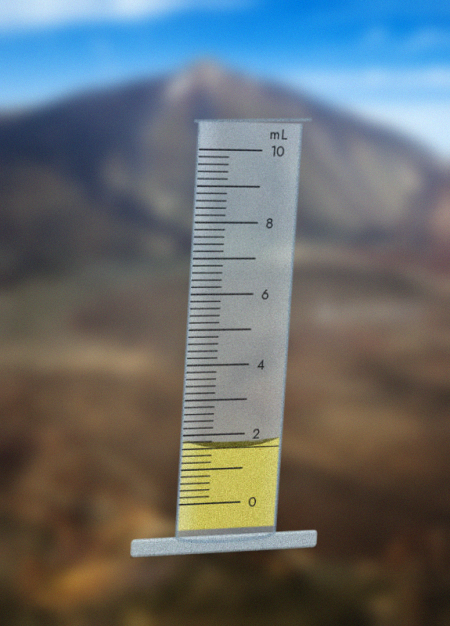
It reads **1.6** mL
